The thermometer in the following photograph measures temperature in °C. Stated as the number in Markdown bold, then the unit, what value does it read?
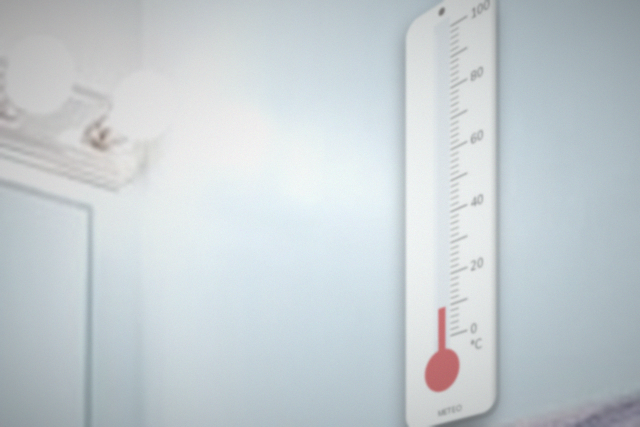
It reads **10** °C
